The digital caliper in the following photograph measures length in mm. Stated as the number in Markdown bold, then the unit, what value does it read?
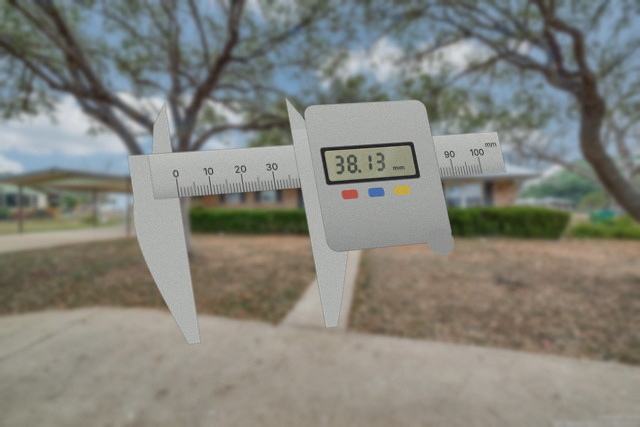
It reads **38.13** mm
